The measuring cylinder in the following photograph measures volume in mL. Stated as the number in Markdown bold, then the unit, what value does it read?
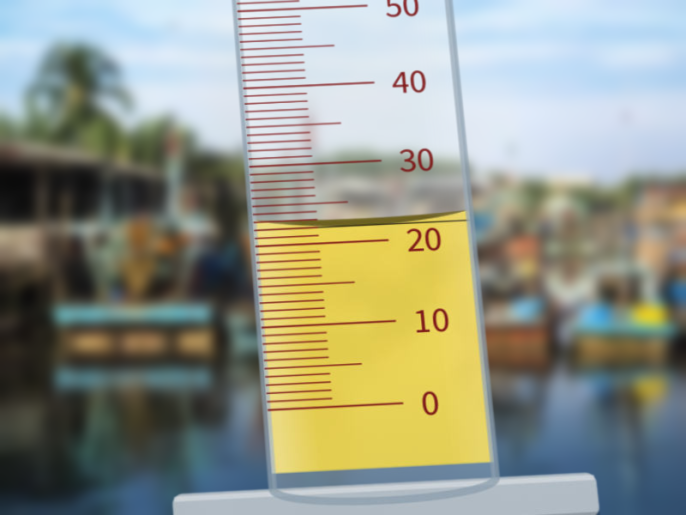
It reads **22** mL
